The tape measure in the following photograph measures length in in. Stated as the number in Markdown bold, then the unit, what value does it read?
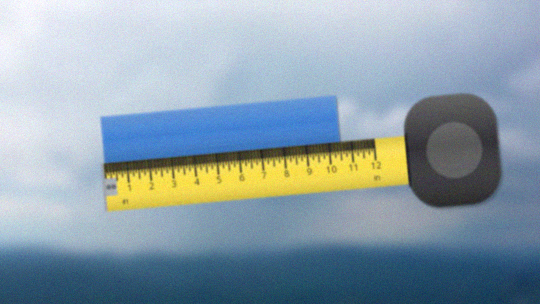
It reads **10.5** in
